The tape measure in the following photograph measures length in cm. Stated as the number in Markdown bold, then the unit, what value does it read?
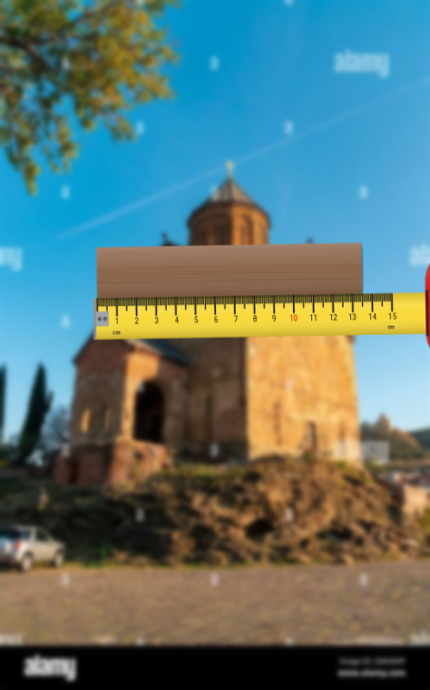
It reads **13.5** cm
